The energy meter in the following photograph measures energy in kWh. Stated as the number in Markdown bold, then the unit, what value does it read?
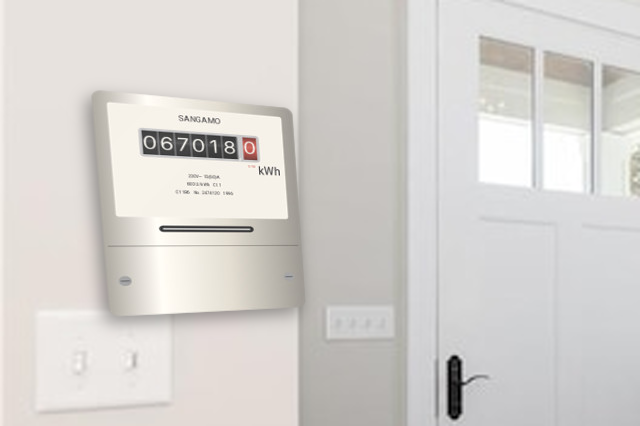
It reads **67018.0** kWh
